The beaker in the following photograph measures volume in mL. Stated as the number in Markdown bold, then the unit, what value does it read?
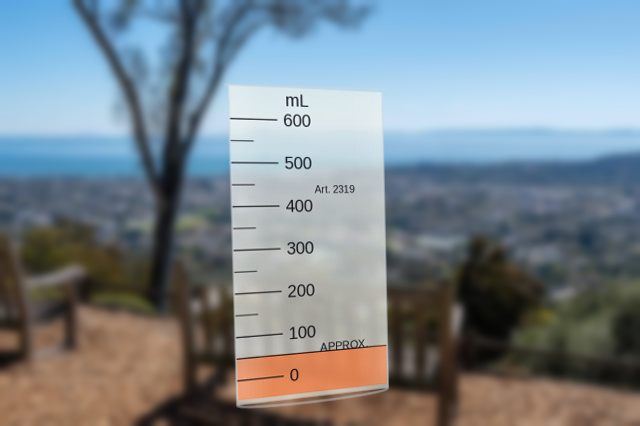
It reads **50** mL
